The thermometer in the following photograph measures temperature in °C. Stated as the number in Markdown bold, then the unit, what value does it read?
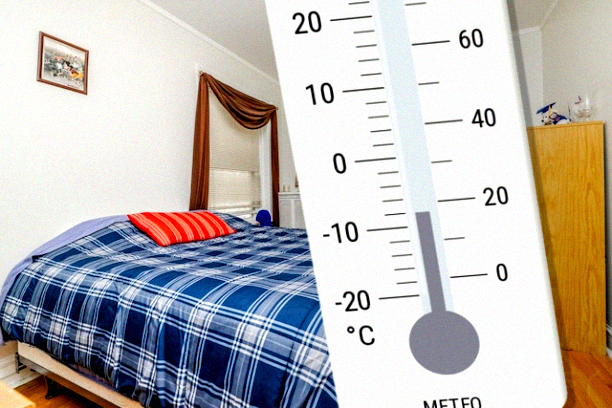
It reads **-8** °C
